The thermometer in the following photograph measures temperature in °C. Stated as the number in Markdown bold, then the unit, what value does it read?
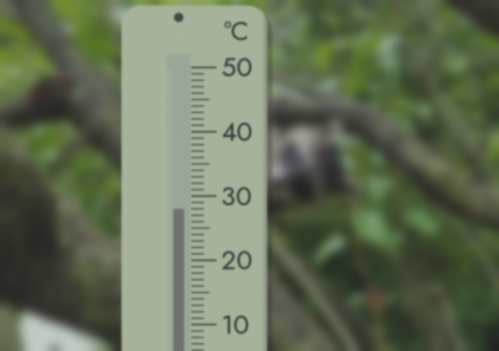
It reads **28** °C
